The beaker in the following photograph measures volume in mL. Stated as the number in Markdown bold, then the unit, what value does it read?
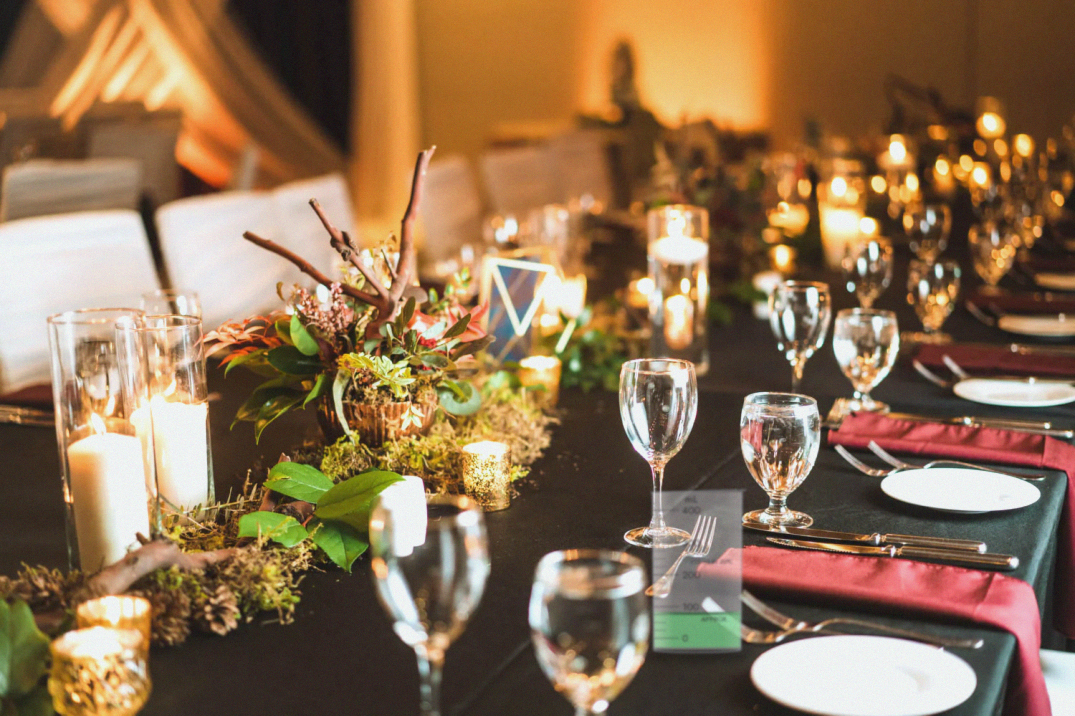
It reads **75** mL
